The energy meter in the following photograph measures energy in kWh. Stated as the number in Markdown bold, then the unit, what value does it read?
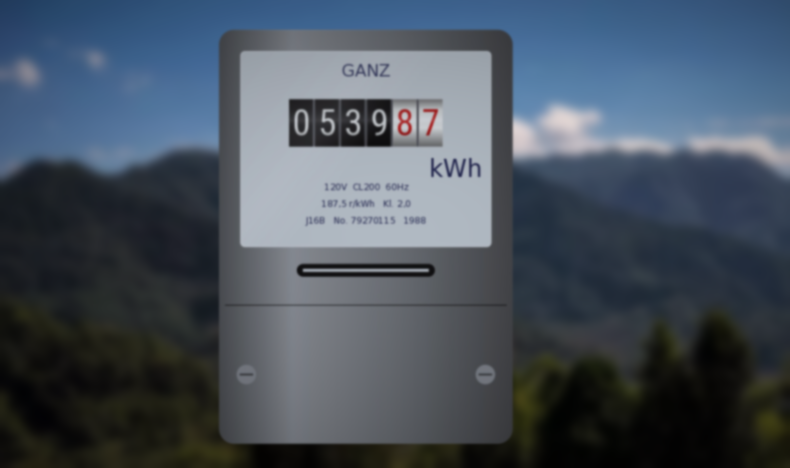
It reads **539.87** kWh
